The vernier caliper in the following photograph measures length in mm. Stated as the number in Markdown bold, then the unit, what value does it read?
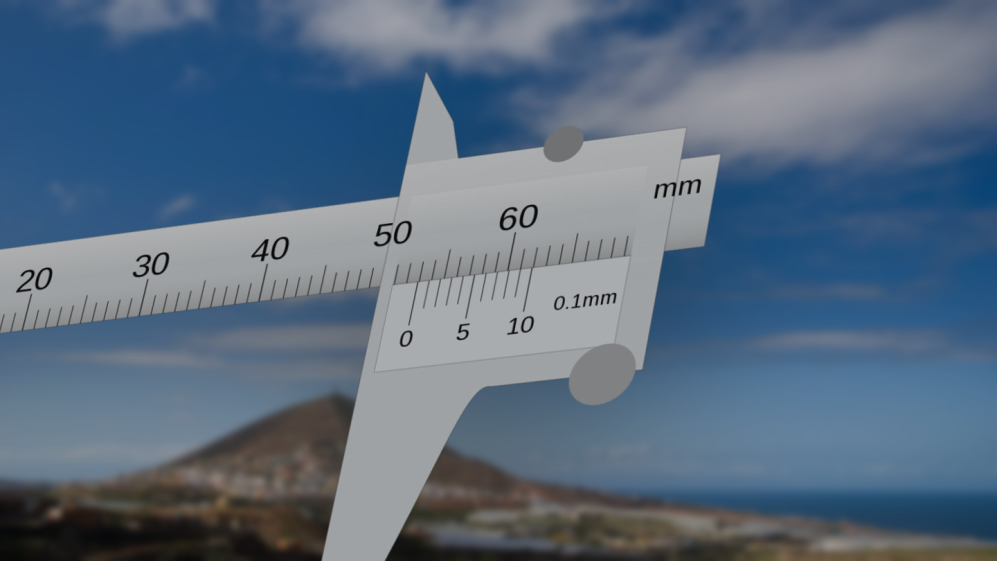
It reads **52.9** mm
